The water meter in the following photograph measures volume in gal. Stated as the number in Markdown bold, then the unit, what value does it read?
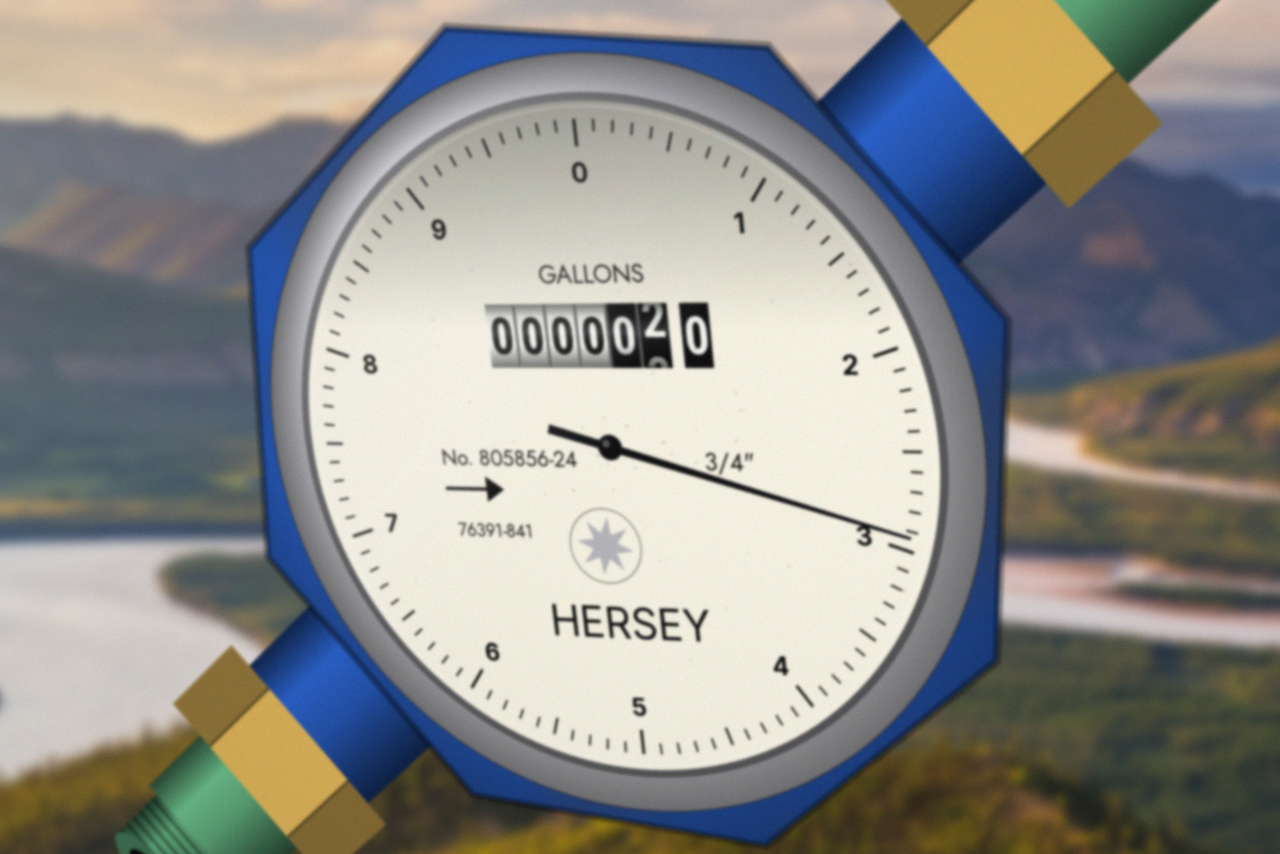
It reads **22.9** gal
